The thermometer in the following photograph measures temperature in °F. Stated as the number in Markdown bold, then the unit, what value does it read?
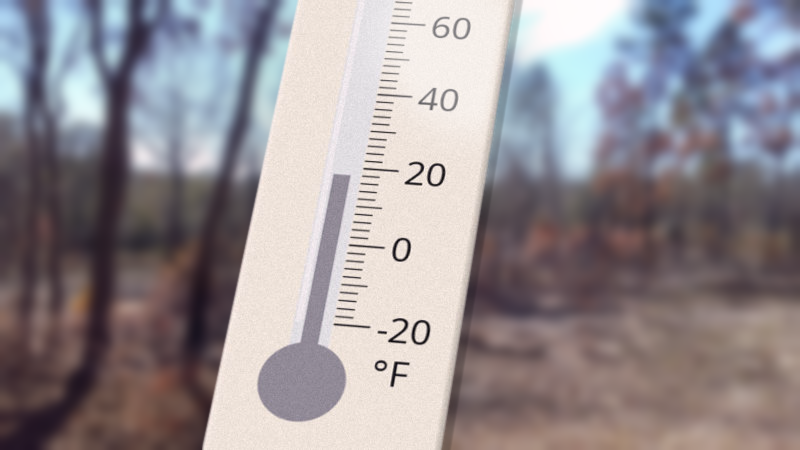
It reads **18** °F
